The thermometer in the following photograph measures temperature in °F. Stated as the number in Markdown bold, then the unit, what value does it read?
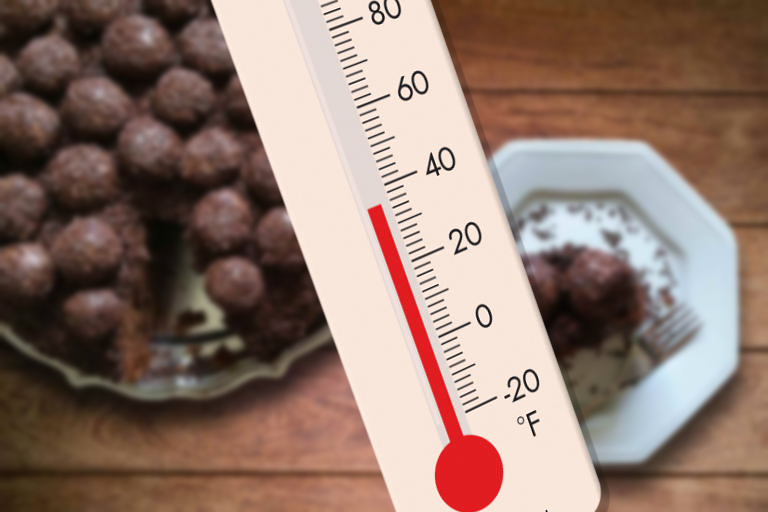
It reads **36** °F
